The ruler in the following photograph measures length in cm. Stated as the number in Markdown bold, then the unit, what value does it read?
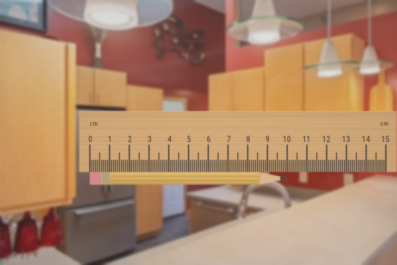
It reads **10** cm
